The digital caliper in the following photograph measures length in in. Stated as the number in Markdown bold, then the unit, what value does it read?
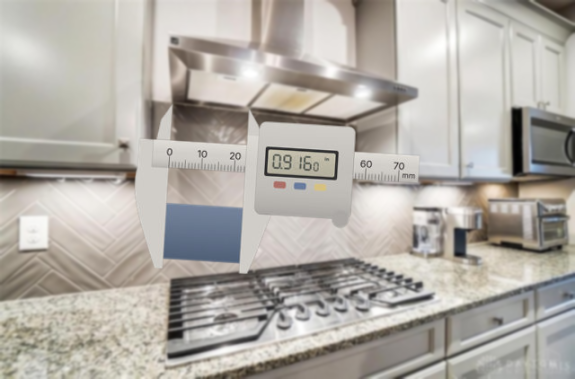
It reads **0.9160** in
